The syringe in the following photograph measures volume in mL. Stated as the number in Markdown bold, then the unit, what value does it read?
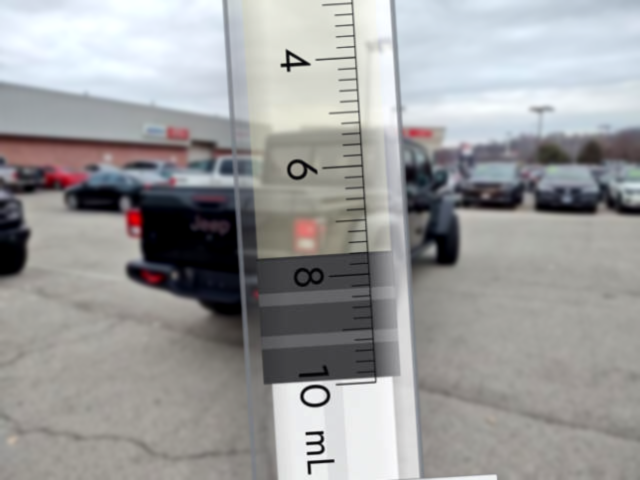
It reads **7.6** mL
